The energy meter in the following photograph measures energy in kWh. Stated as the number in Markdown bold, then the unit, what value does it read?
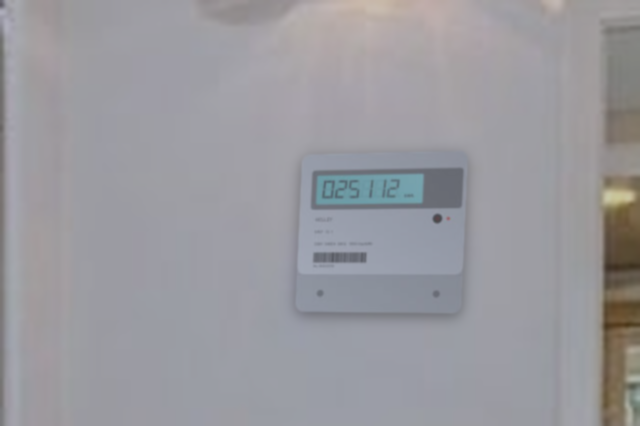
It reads **25112** kWh
